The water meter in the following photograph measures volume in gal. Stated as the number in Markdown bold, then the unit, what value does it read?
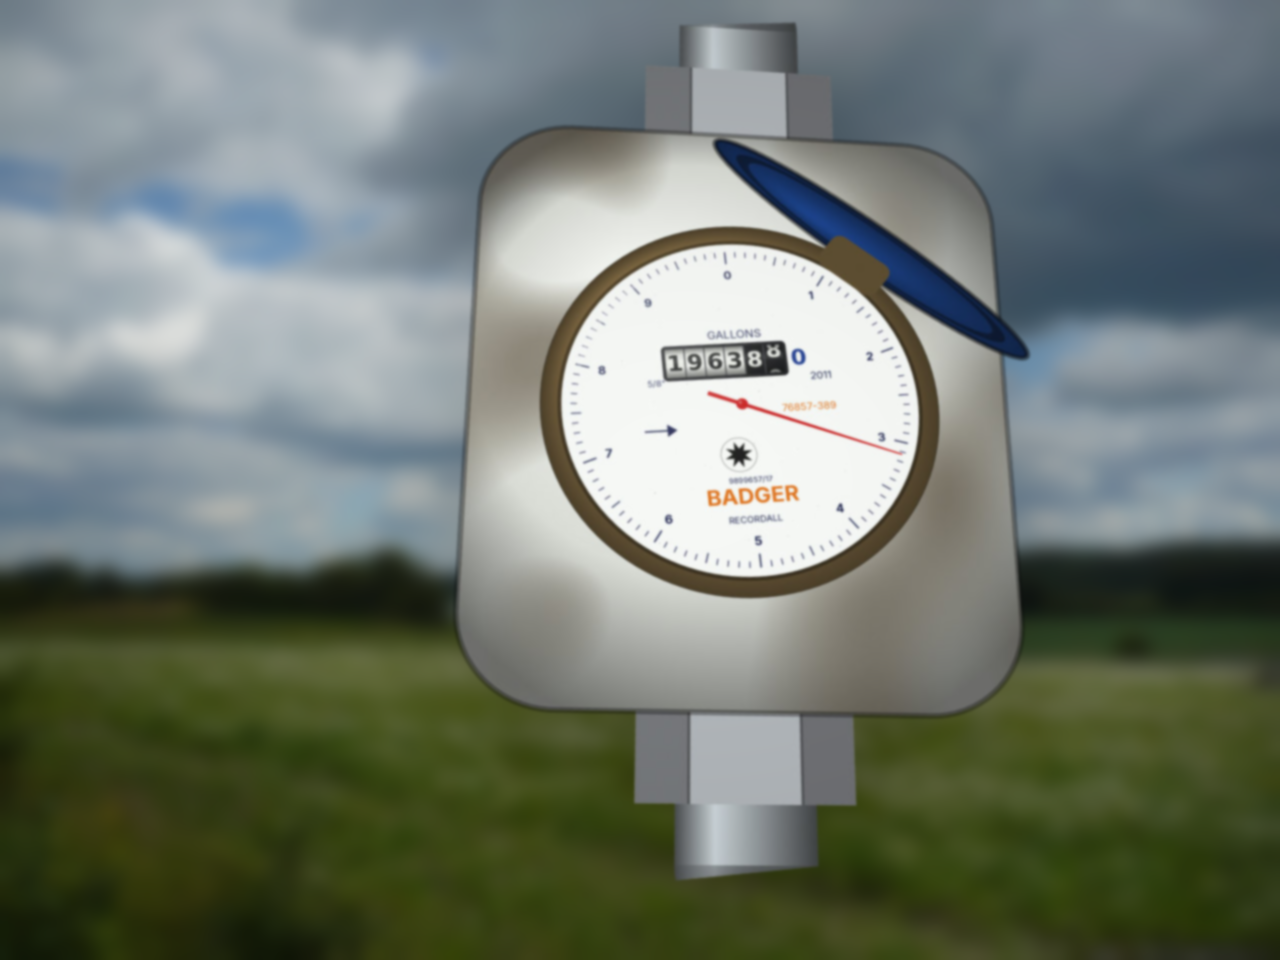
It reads **1963883.1** gal
